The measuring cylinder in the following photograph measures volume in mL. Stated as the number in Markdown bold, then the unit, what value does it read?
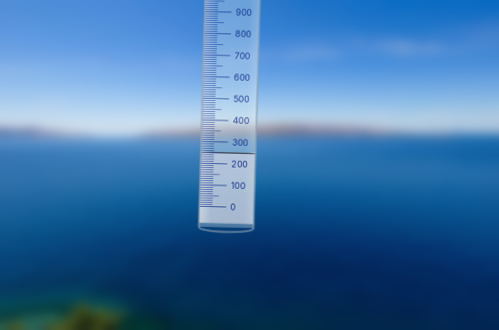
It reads **250** mL
